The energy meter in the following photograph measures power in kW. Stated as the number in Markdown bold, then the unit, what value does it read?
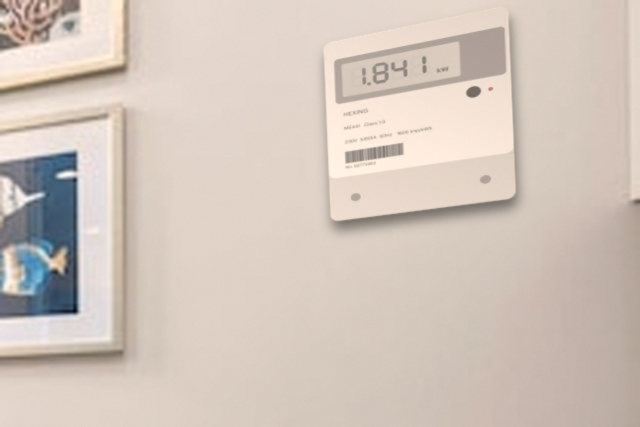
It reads **1.841** kW
